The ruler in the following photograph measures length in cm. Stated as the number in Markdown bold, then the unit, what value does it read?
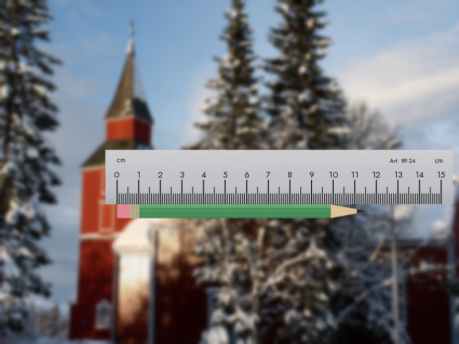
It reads **11.5** cm
